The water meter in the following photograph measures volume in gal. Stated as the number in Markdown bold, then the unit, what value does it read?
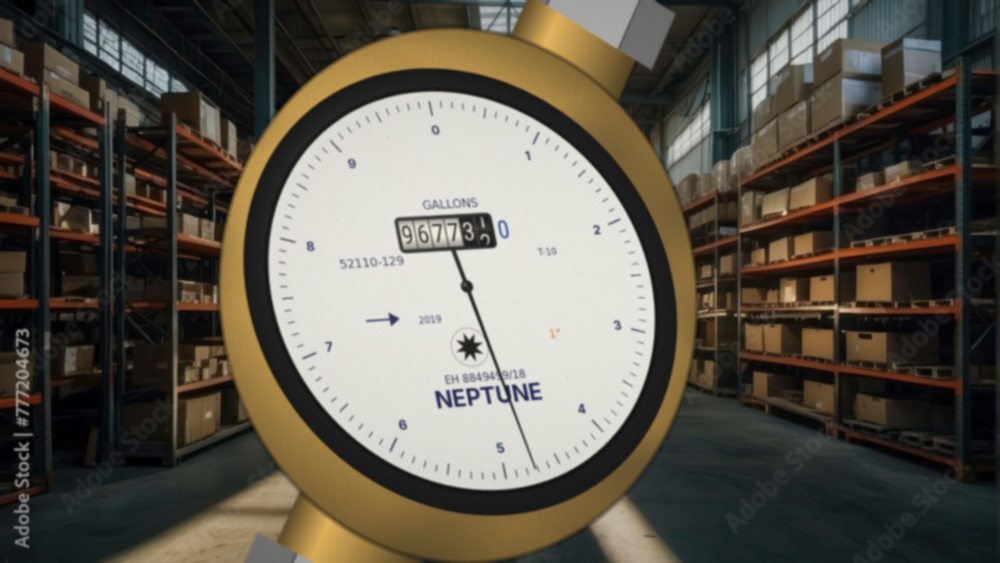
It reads **9677314.7** gal
